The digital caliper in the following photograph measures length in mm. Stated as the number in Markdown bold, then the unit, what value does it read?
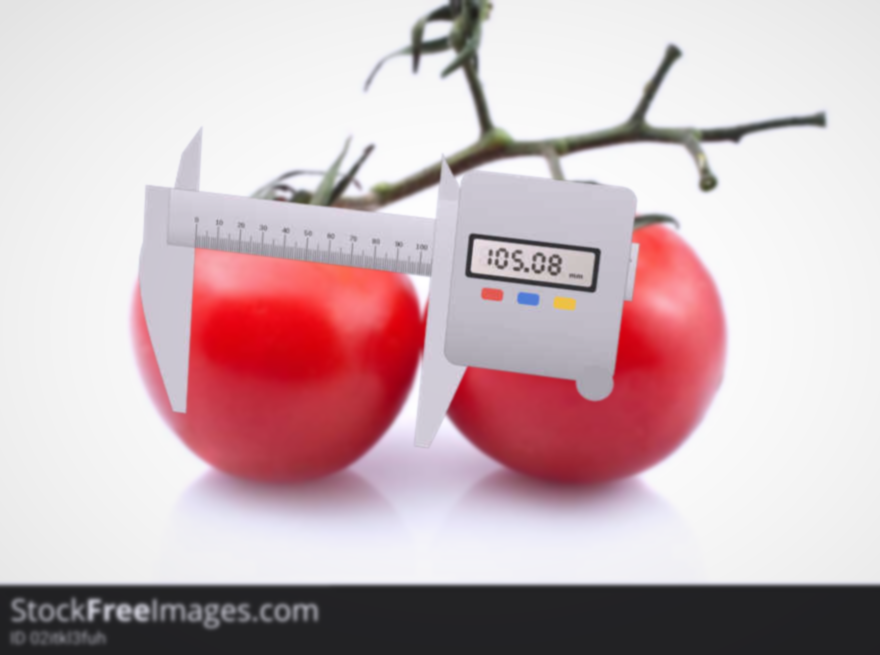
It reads **105.08** mm
